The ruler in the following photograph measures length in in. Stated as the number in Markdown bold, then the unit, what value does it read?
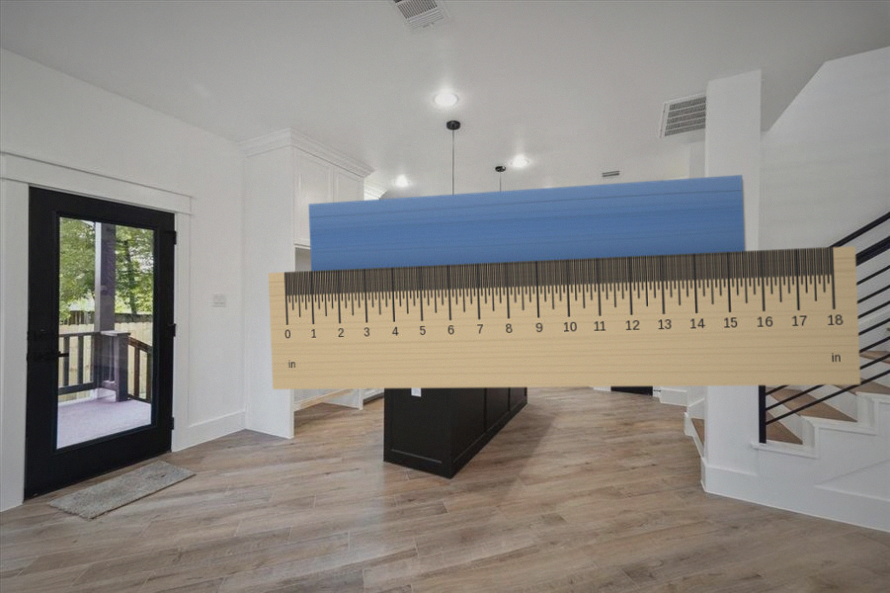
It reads **14.5** in
